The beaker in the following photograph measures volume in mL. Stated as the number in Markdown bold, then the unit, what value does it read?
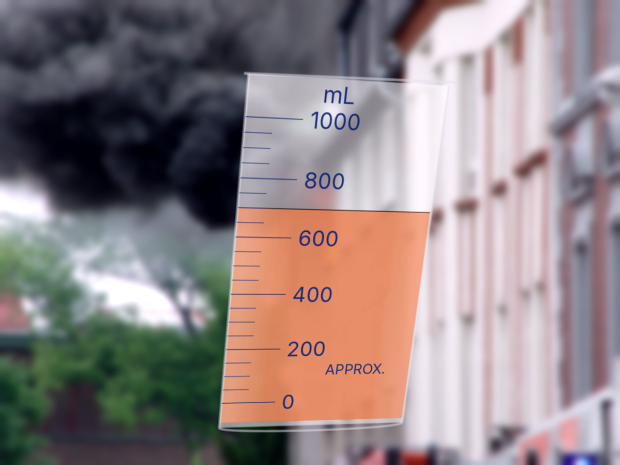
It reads **700** mL
